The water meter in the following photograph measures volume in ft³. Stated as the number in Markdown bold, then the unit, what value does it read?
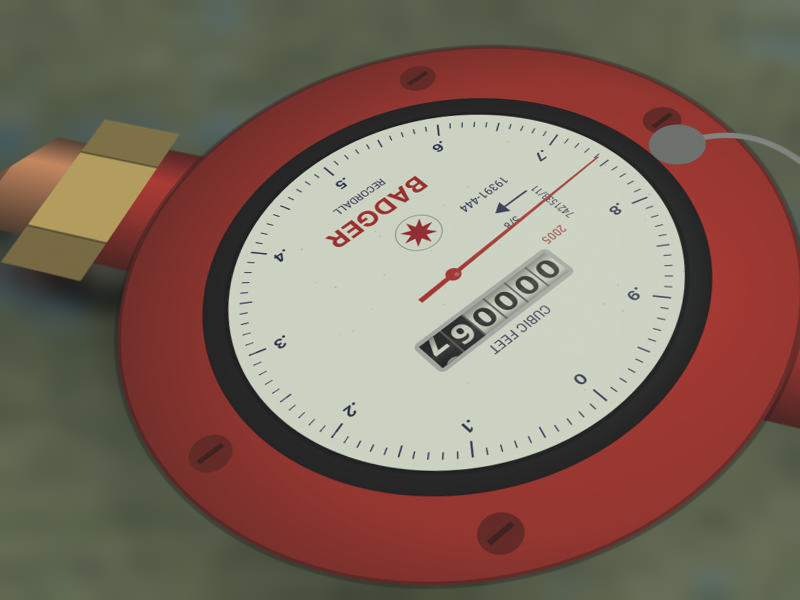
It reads **66.74** ft³
